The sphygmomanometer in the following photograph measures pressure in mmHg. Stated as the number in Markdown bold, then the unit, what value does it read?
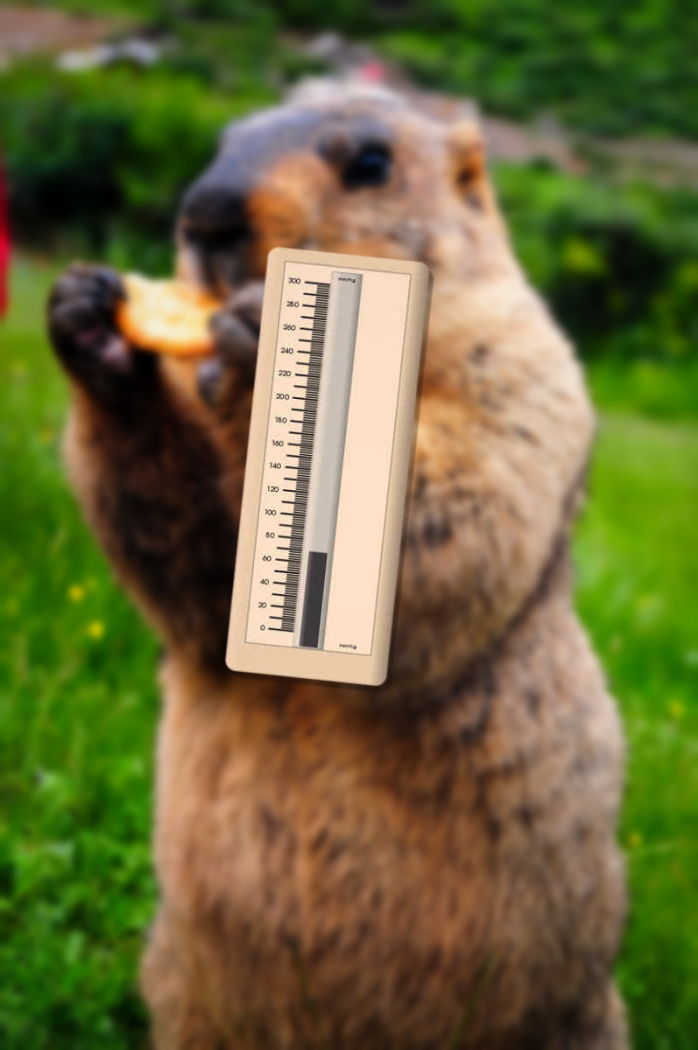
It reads **70** mmHg
